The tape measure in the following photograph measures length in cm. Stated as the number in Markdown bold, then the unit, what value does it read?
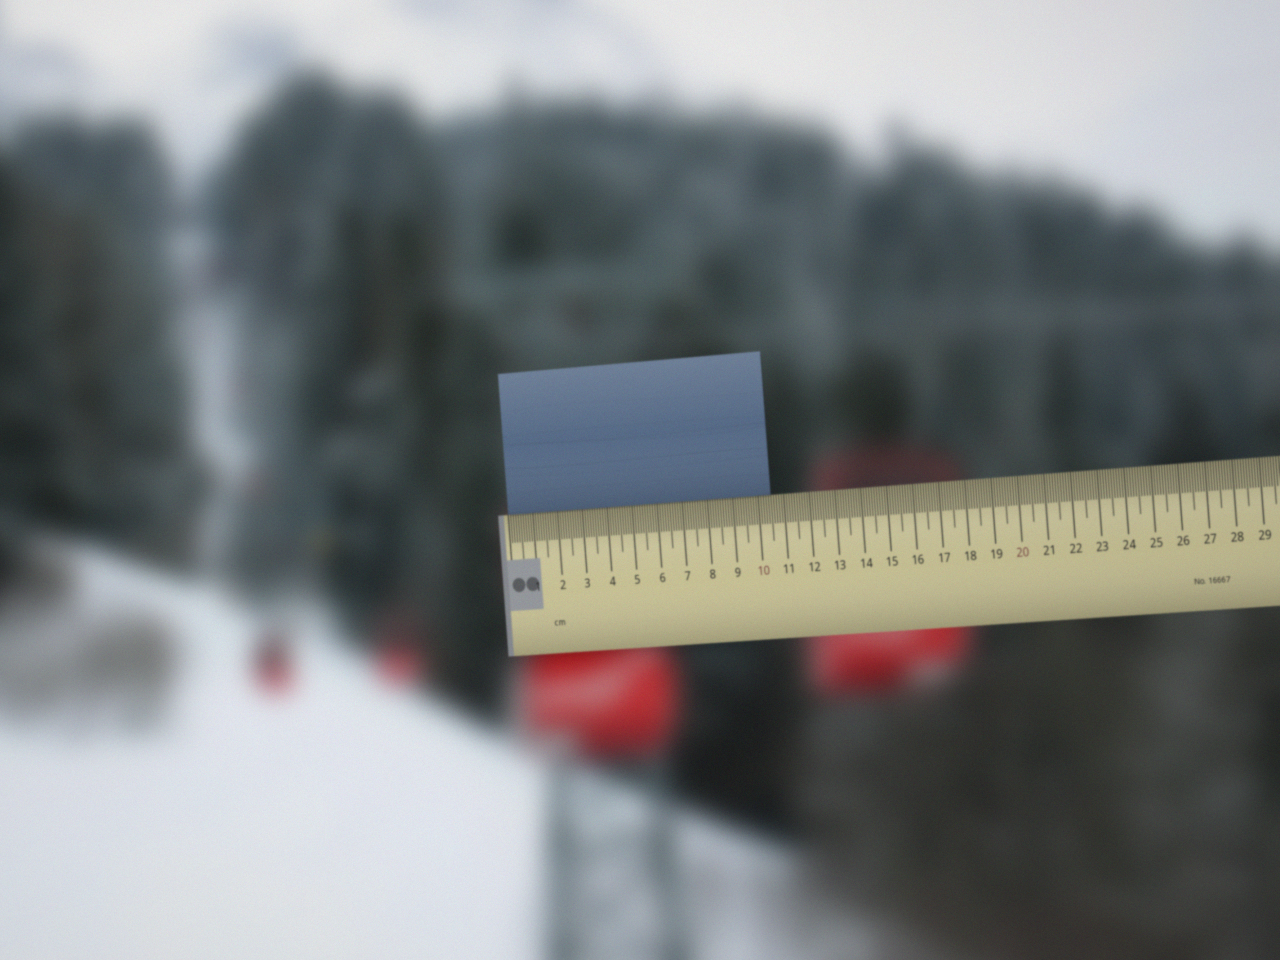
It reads **10.5** cm
